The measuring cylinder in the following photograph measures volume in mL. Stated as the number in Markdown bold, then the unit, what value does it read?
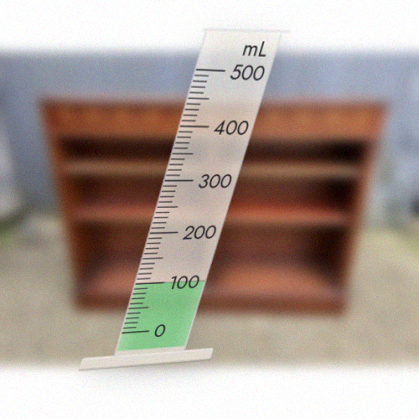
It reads **100** mL
